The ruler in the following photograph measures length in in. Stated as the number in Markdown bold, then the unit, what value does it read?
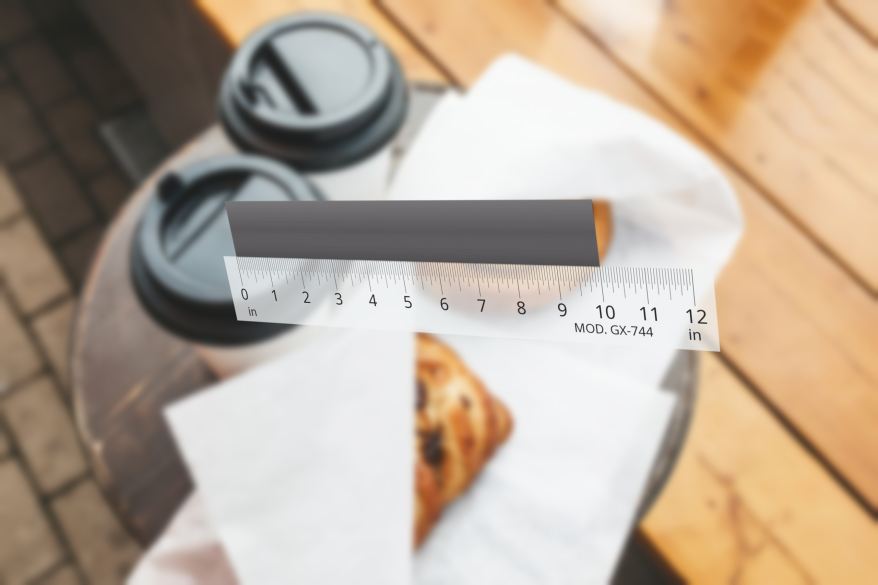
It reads **10** in
